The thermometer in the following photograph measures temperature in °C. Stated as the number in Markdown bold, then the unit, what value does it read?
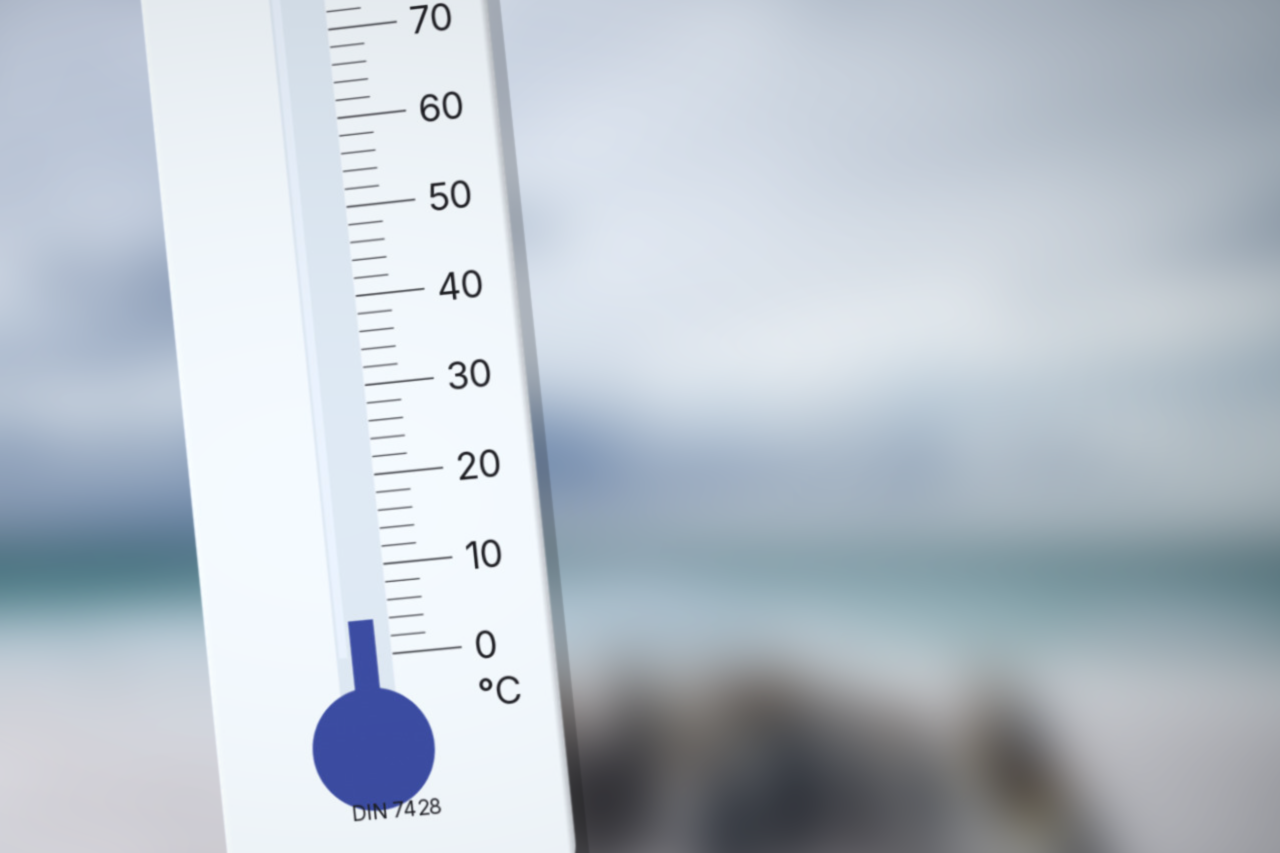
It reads **4** °C
